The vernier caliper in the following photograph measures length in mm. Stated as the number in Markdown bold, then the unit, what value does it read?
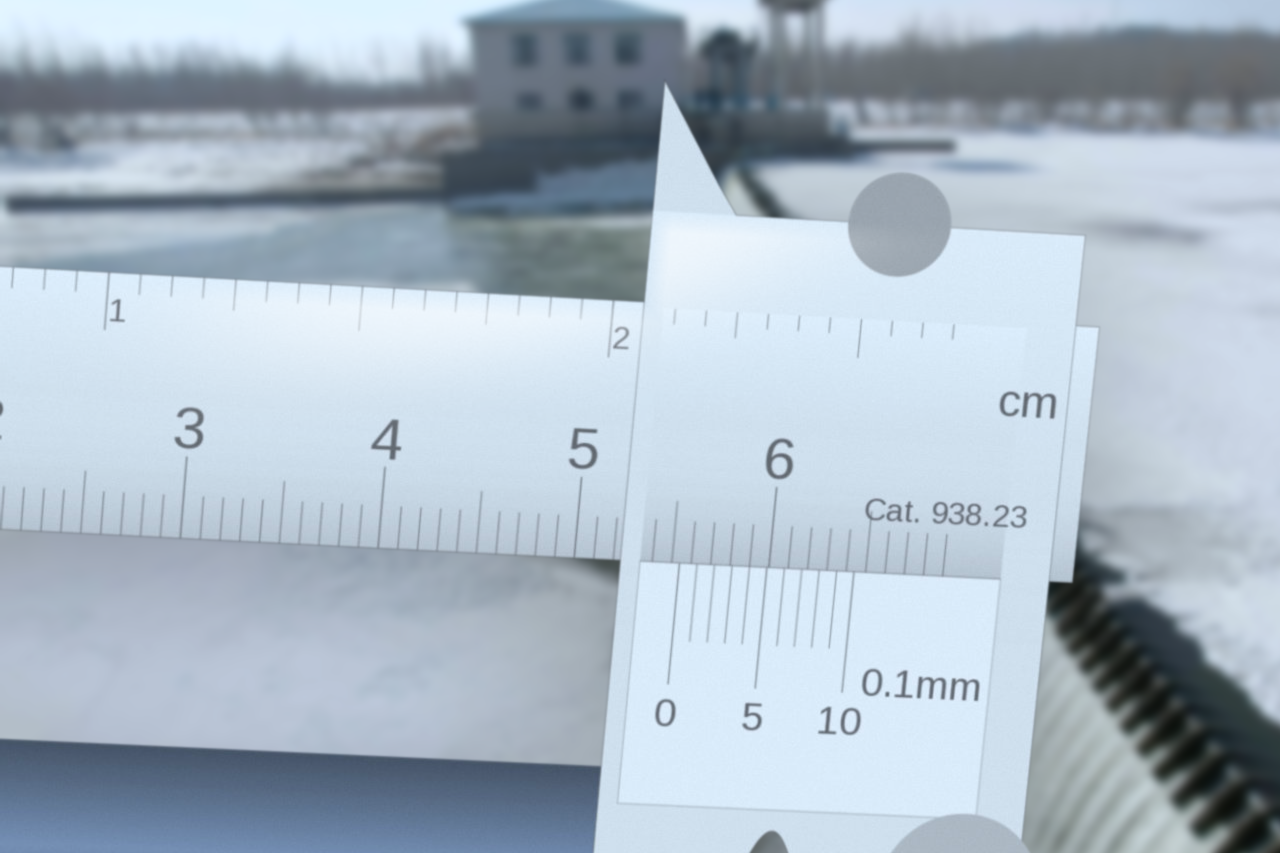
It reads **55.4** mm
